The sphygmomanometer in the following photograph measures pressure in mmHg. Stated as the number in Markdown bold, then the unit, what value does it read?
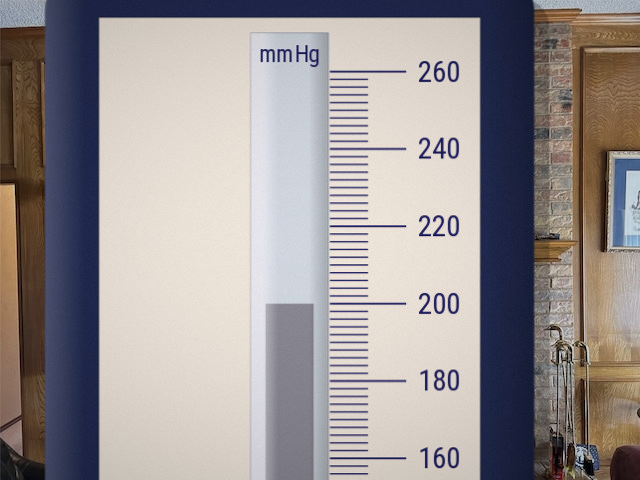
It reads **200** mmHg
